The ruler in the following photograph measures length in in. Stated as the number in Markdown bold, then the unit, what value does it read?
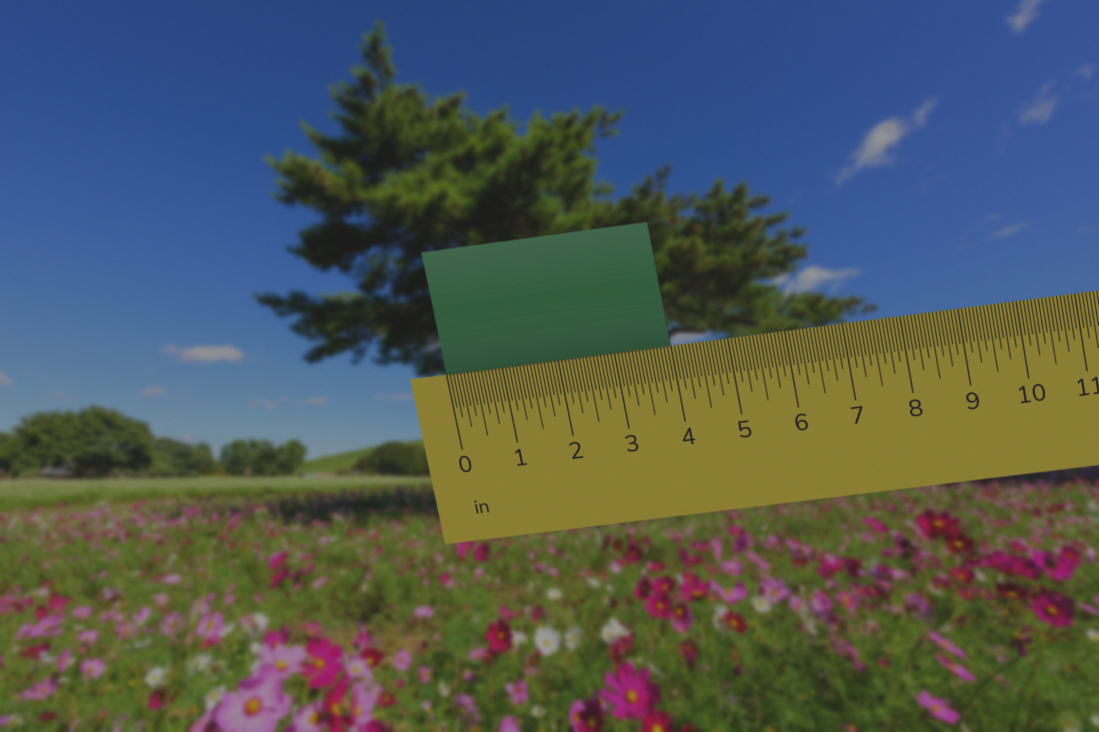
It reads **4** in
